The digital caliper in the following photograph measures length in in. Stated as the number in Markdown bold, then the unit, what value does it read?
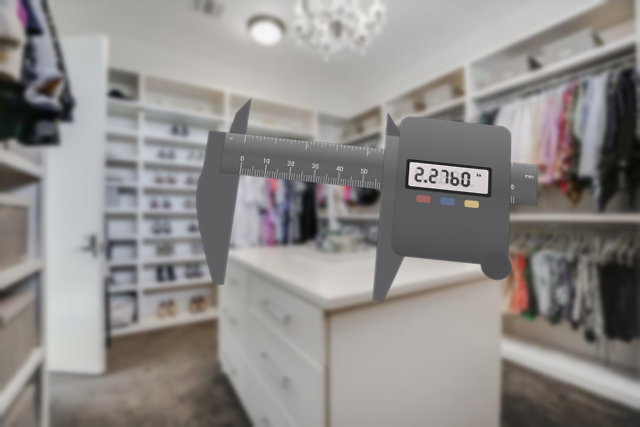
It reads **2.2760** in
